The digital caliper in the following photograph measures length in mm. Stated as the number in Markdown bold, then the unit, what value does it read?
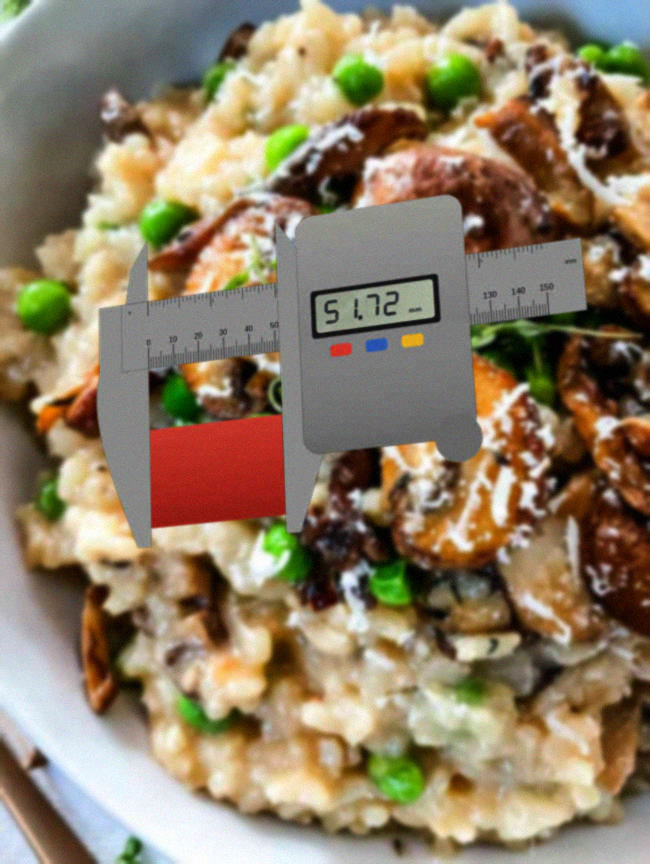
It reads **51.72** mm
